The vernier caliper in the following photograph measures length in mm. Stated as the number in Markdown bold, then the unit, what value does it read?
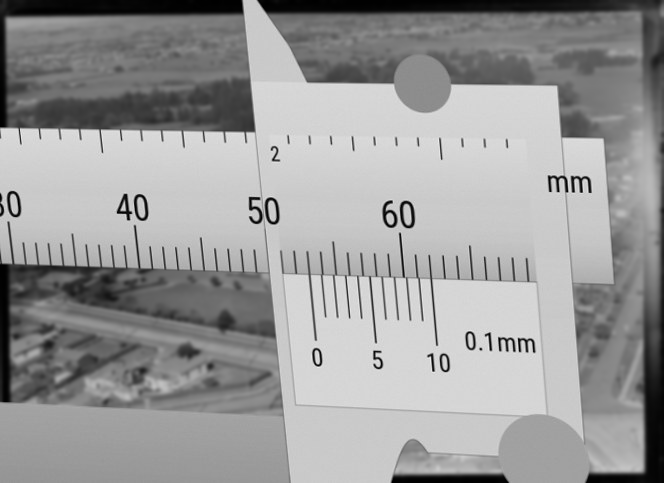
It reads **53.0** mm
